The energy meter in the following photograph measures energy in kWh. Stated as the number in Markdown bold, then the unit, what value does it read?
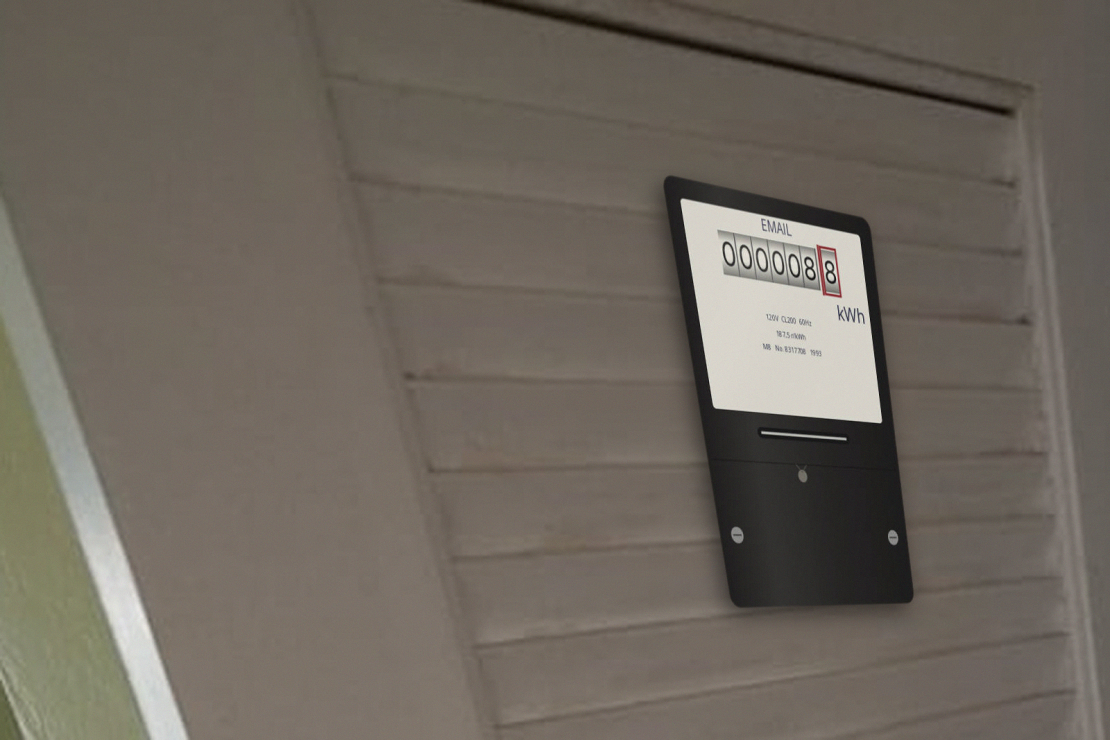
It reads **8.8** kWh
